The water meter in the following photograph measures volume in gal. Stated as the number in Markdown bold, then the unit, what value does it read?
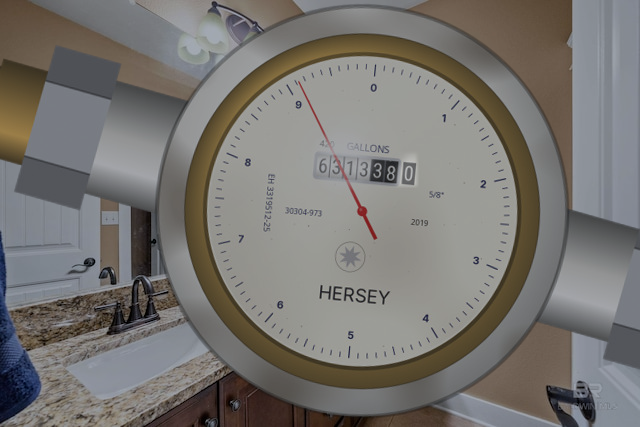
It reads **6313379.1** gal
